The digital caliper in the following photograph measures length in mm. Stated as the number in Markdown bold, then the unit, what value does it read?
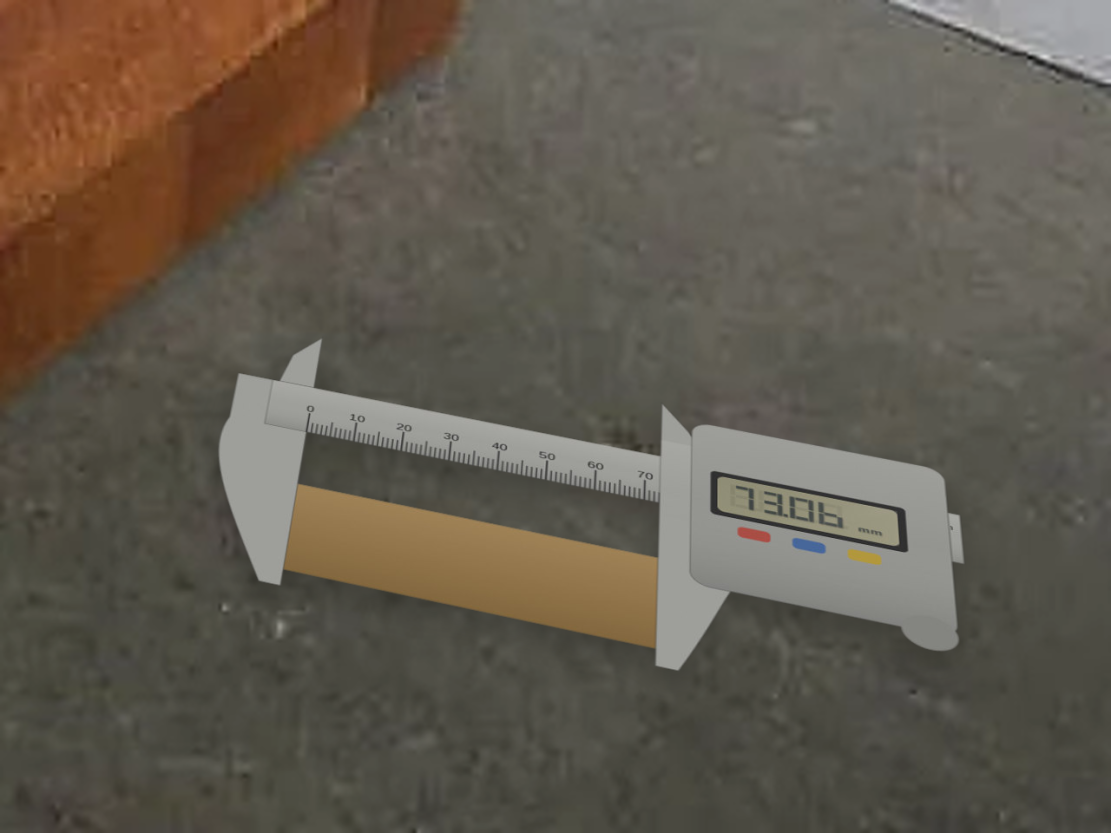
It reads **73.06** mm
